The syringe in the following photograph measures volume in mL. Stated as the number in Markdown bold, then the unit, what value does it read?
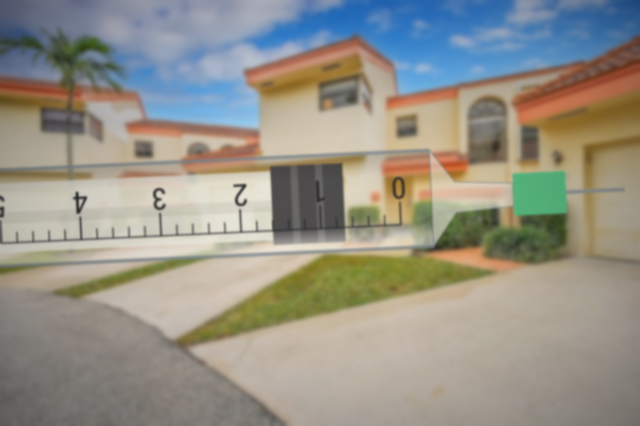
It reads **0.7** mL
